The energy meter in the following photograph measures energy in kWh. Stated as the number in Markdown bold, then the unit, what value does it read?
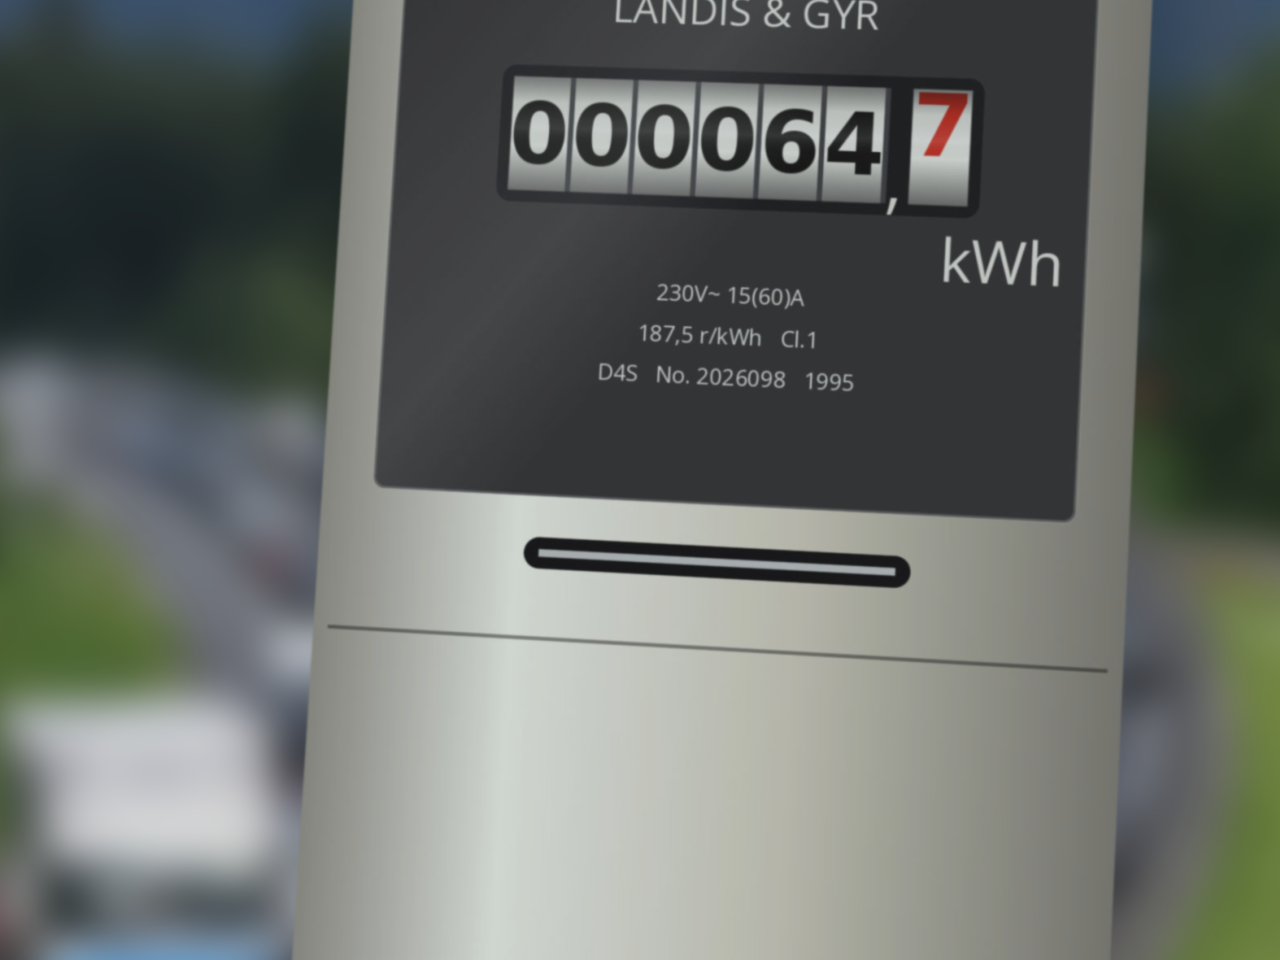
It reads **64.7** kWh
